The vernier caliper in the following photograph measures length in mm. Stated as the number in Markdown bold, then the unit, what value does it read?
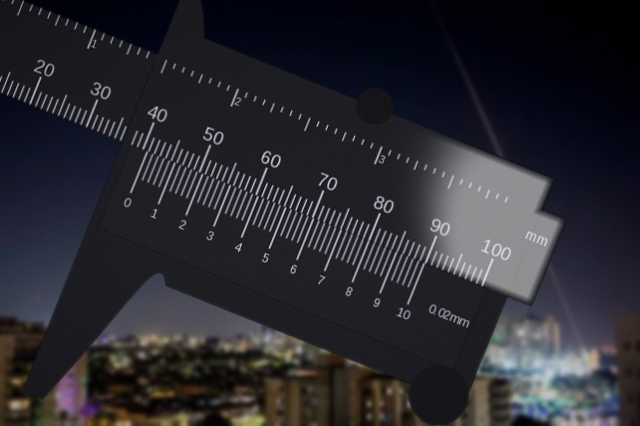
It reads **40.8** mm
